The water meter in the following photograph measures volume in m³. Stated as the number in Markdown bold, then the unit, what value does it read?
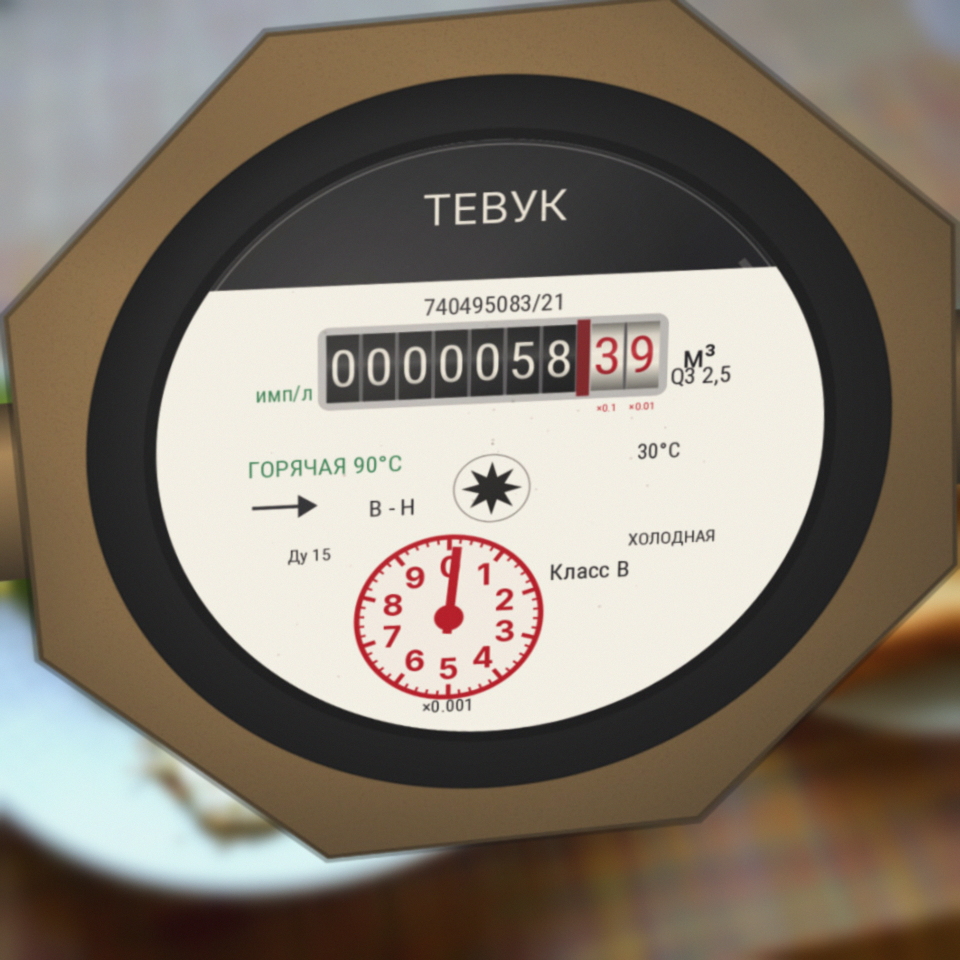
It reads **58.390** m³
